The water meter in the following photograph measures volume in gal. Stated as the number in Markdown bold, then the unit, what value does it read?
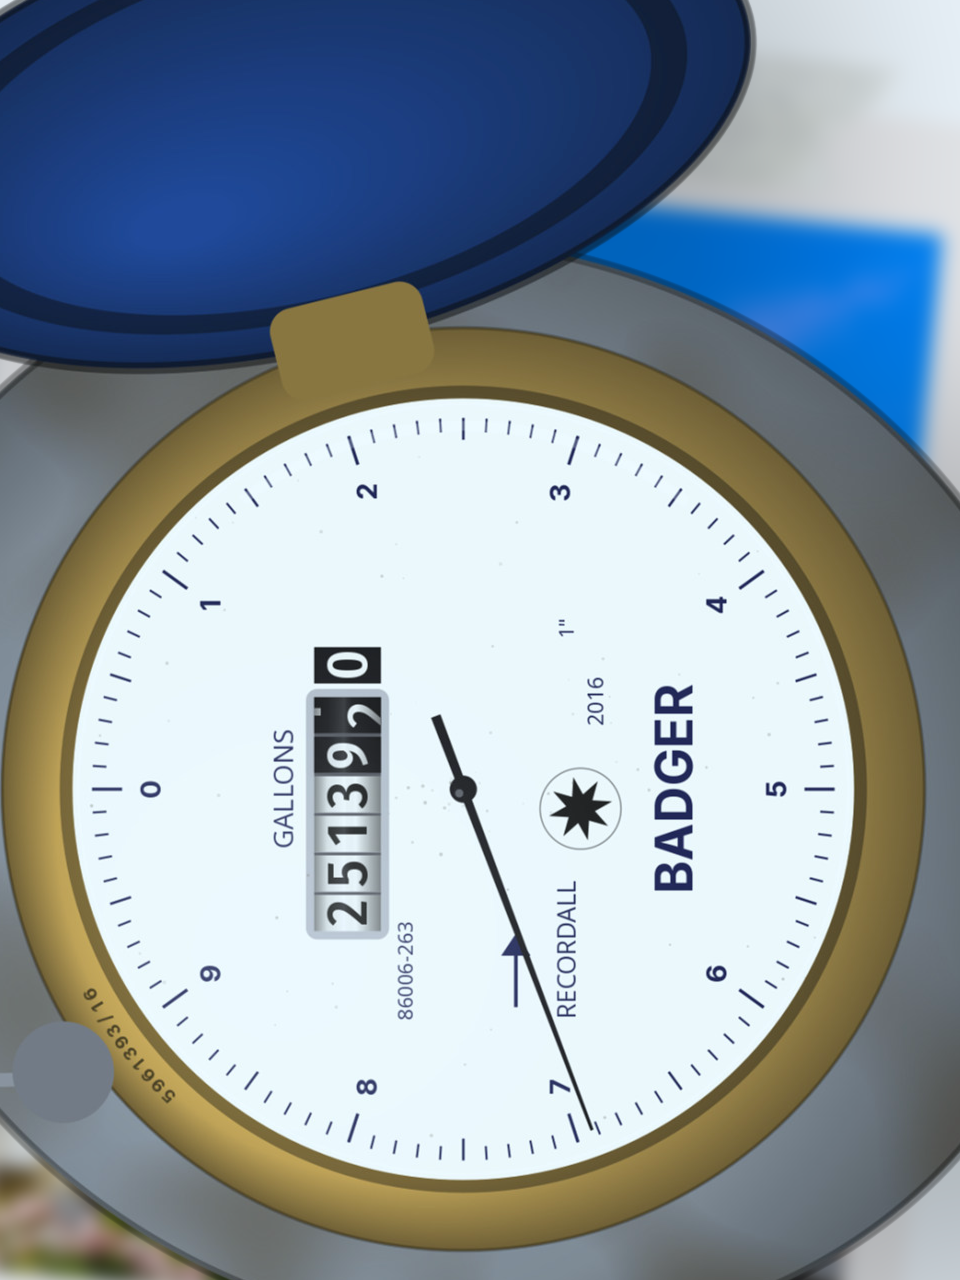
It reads **2513916.9** gal
